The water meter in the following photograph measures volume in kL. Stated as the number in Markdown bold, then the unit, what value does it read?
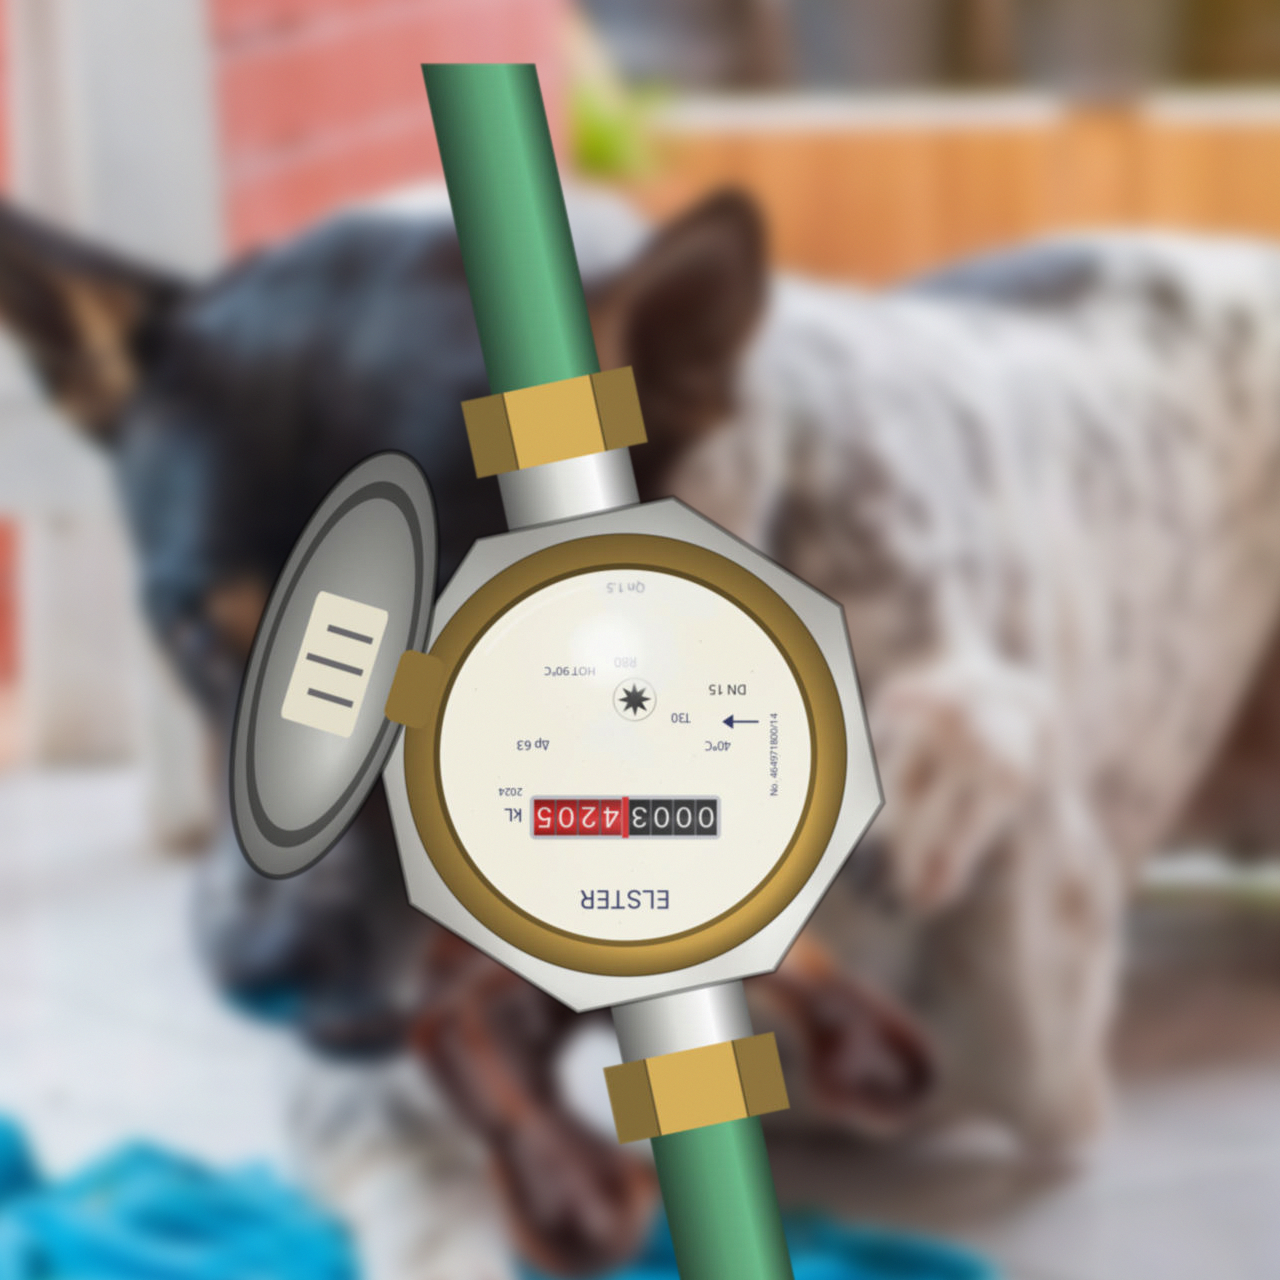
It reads **3.4205** kL
